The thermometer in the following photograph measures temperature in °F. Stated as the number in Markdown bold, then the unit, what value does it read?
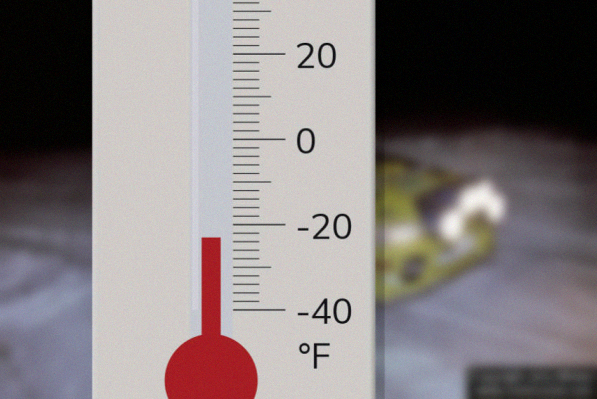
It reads **-23** °F
